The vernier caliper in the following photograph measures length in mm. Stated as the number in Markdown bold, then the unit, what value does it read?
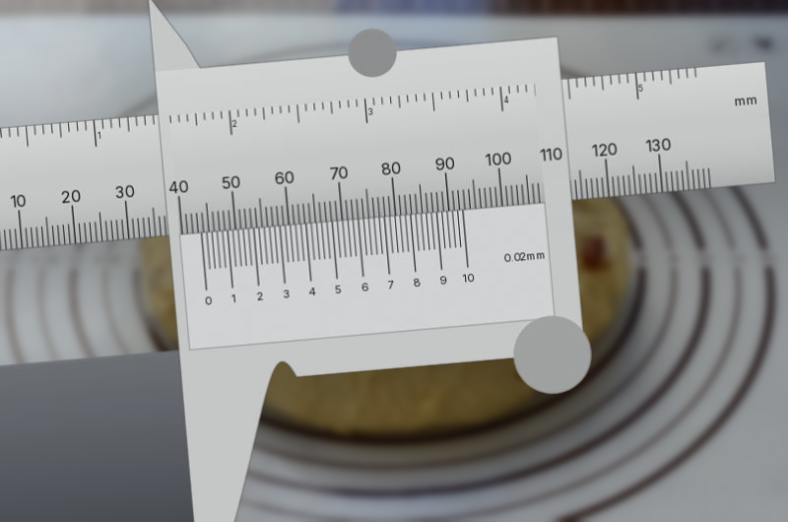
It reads **43.6** mm
